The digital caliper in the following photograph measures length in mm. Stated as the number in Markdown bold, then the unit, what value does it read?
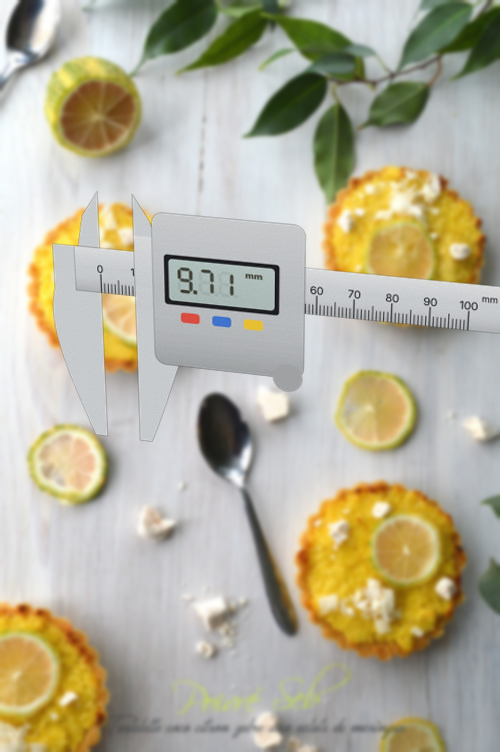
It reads **9.71** mm
